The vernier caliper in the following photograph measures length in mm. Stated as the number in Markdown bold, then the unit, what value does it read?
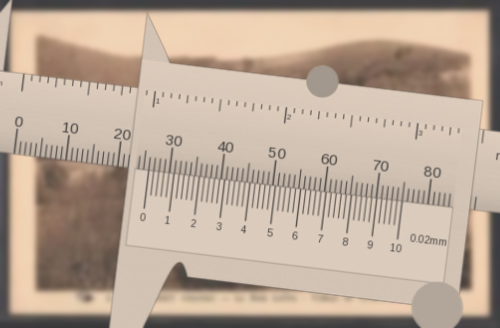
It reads **26.0** mm
